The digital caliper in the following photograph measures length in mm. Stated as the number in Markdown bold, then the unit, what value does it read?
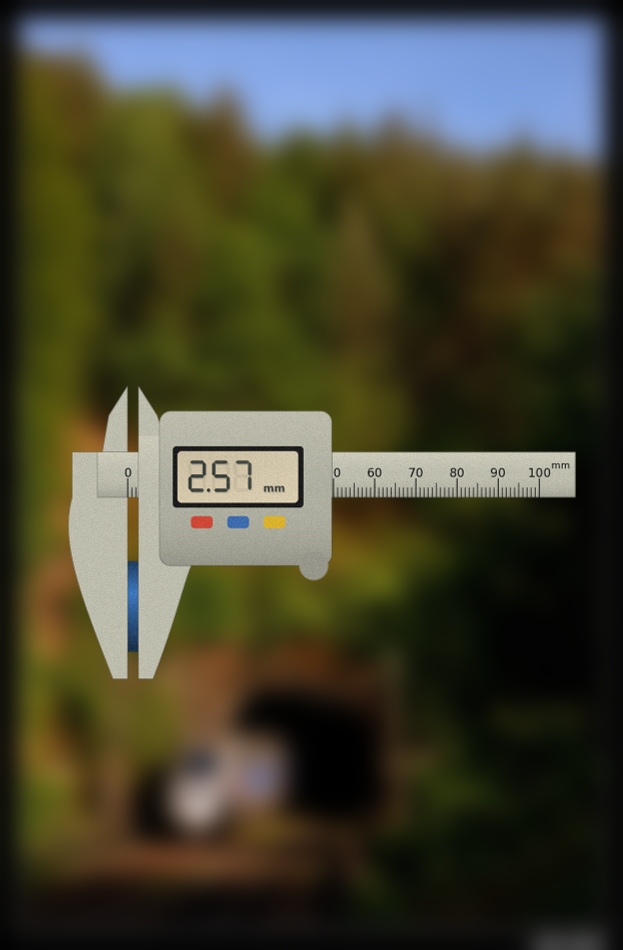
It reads **2.57** mm
